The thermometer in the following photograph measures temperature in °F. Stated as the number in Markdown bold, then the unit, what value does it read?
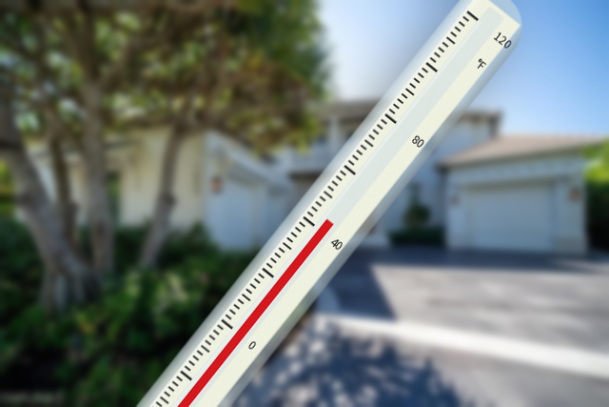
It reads **44** °F
